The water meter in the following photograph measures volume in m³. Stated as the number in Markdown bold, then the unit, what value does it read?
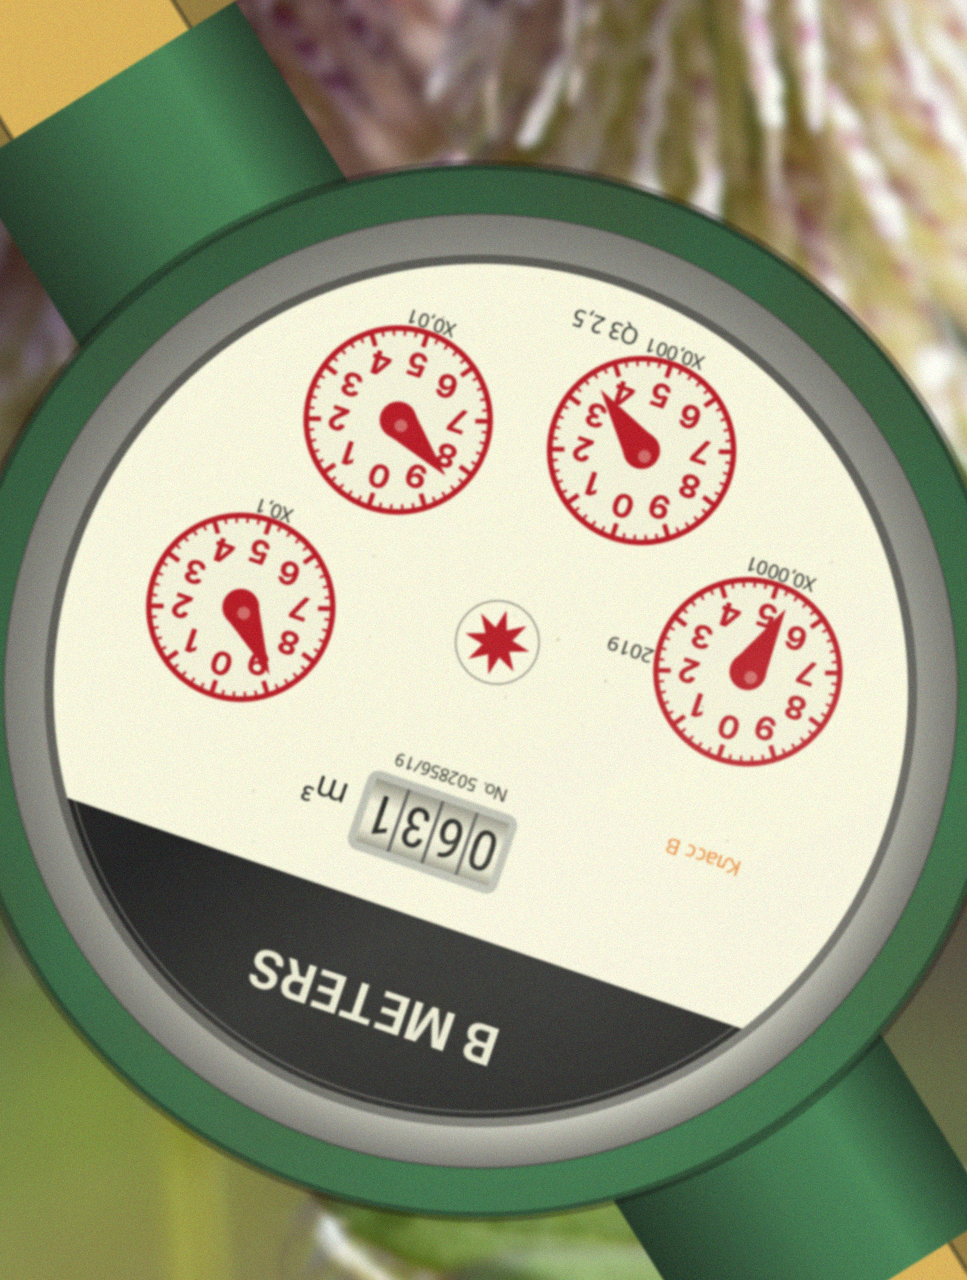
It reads **631.8835** m³
